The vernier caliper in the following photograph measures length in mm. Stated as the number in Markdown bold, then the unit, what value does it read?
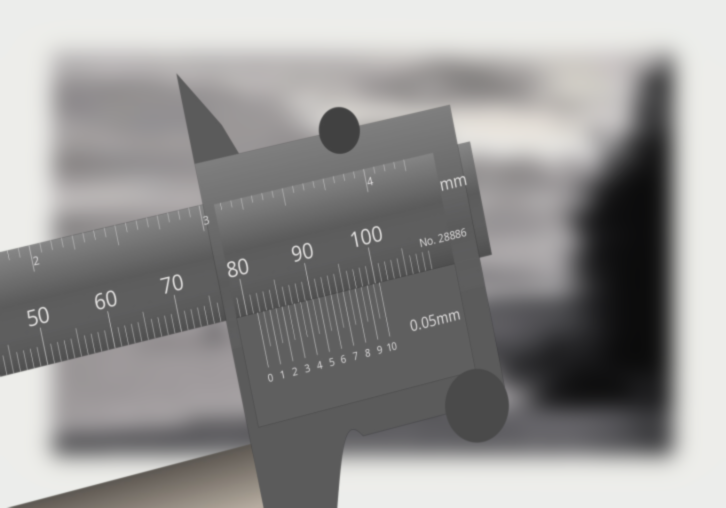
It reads **81.6** mm
